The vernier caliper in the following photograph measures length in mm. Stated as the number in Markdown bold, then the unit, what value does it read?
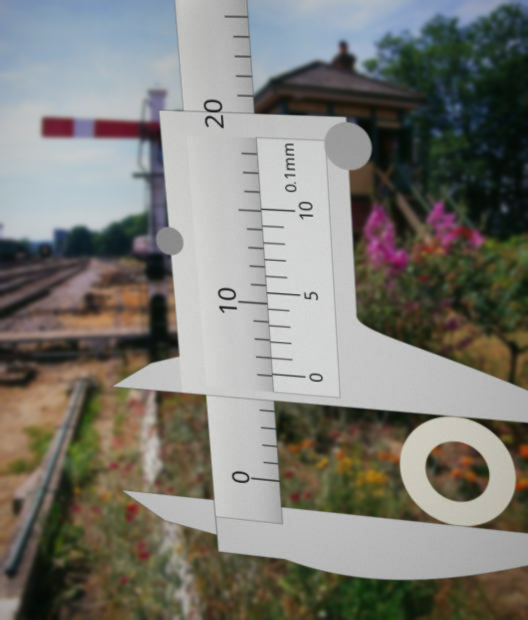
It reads **6.1** mm
